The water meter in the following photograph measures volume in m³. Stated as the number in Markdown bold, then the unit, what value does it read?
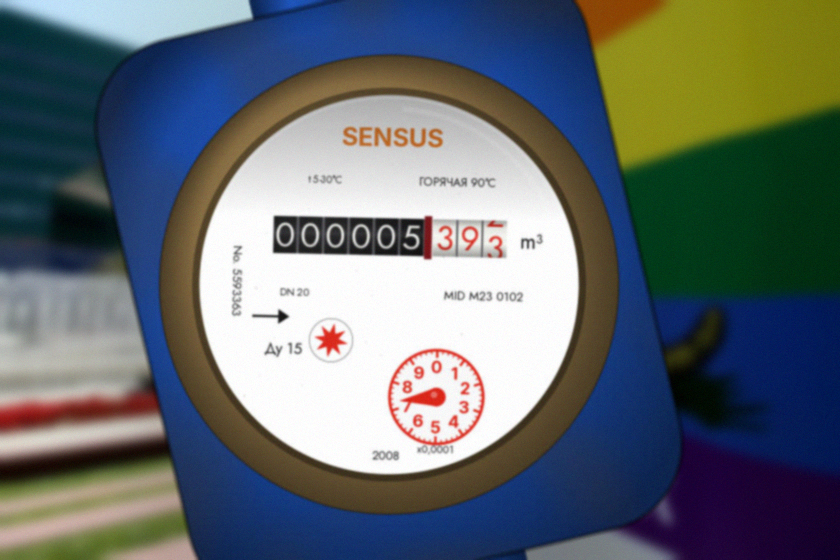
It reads **5.3927** m³
